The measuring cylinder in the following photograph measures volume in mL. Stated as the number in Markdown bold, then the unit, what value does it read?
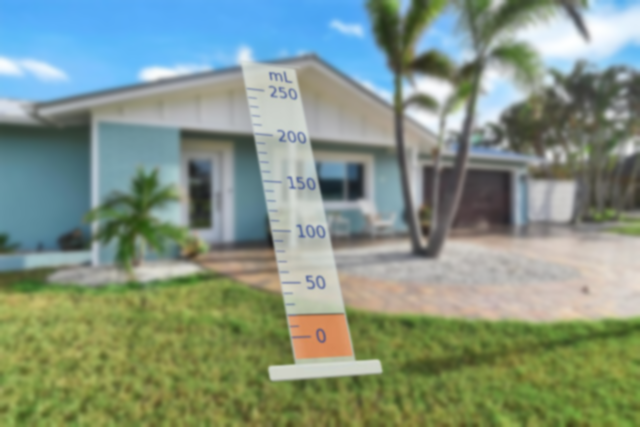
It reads **20** mL
